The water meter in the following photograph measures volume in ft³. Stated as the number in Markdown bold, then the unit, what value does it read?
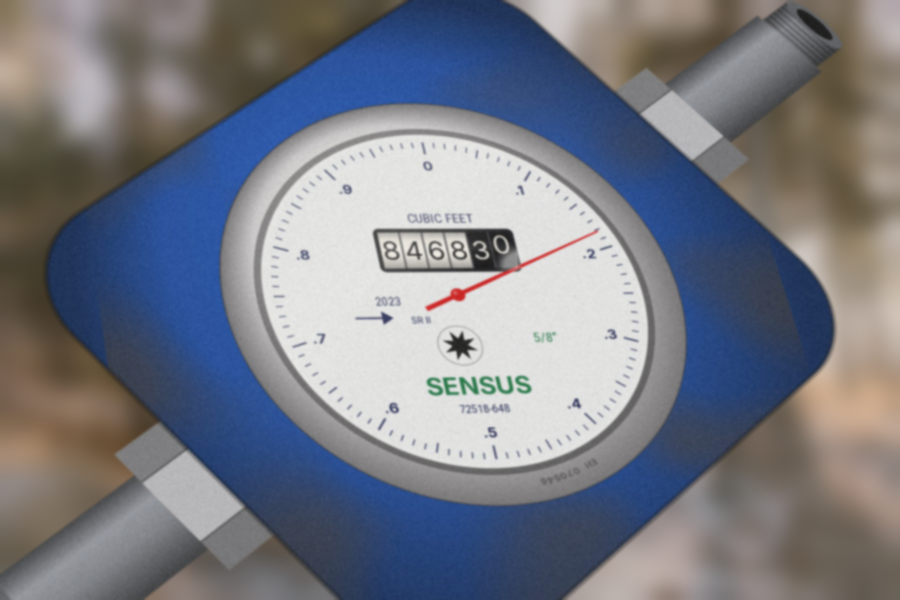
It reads **846830.18** ft³
